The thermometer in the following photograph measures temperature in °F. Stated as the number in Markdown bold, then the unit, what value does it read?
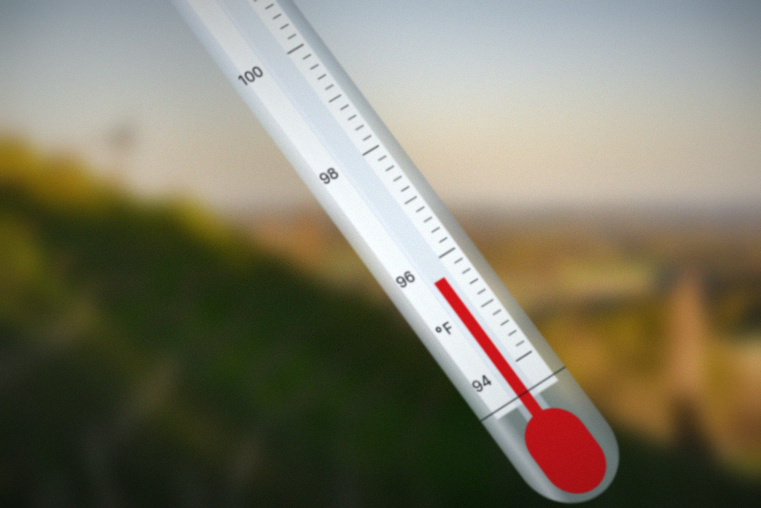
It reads **95.7** °F
